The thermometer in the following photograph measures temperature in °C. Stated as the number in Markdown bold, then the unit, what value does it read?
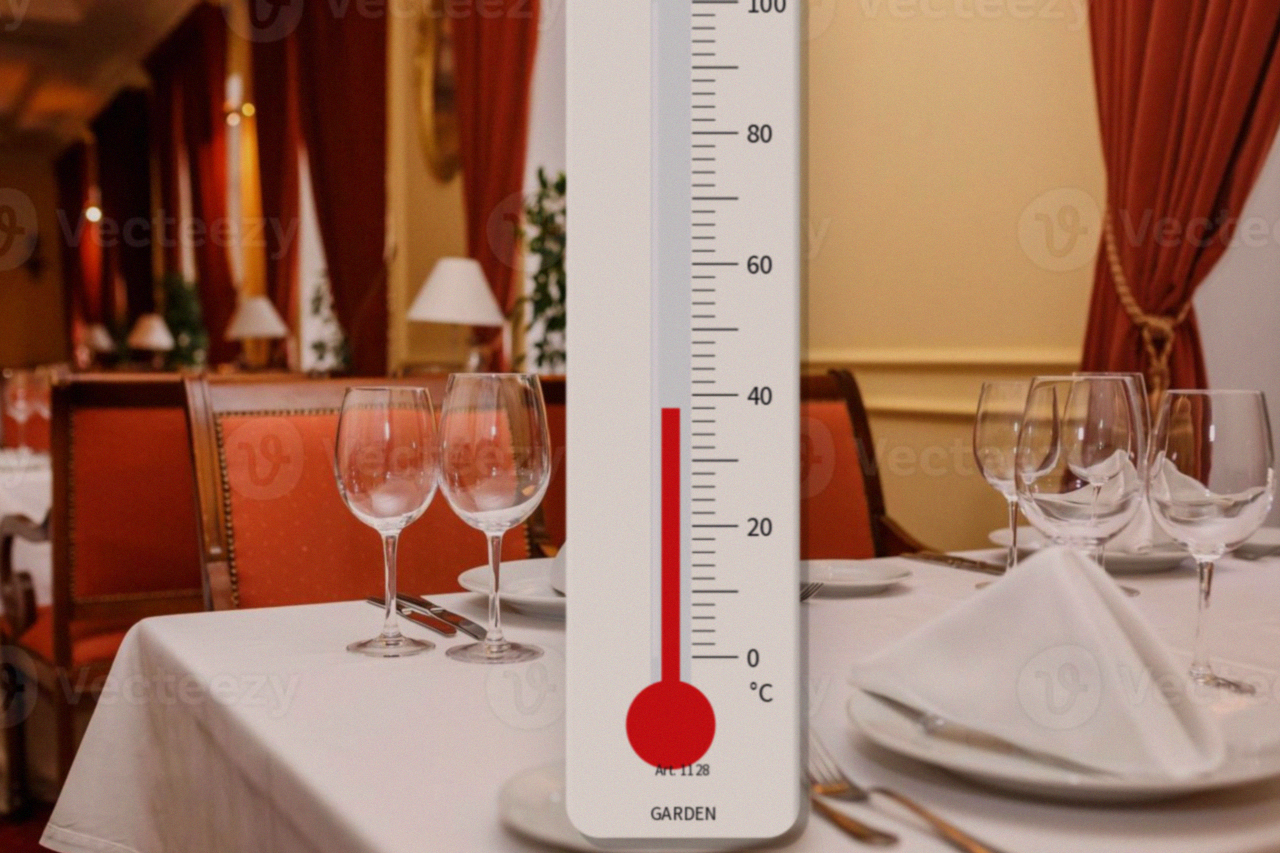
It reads **38** °C
